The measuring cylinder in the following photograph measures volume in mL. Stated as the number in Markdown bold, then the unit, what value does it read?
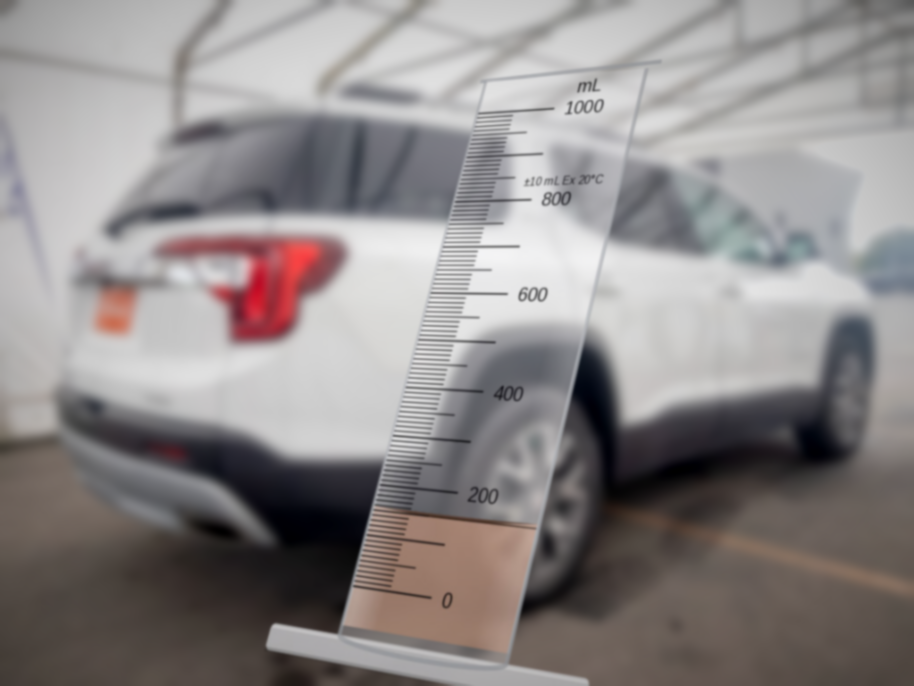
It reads **150** mL
